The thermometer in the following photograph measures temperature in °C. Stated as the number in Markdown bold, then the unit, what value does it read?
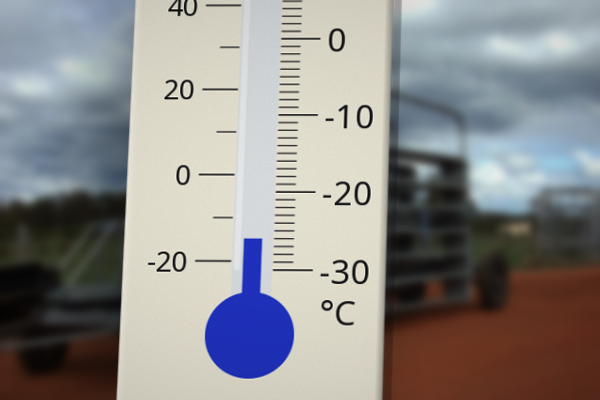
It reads **-26** °C
